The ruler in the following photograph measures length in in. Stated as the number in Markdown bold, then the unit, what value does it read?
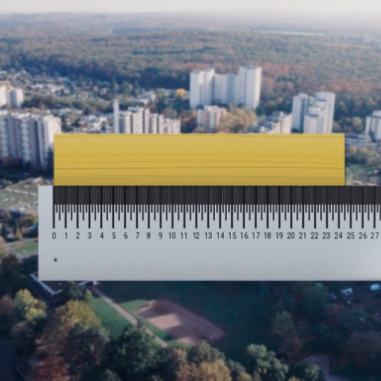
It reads **24.5** in
